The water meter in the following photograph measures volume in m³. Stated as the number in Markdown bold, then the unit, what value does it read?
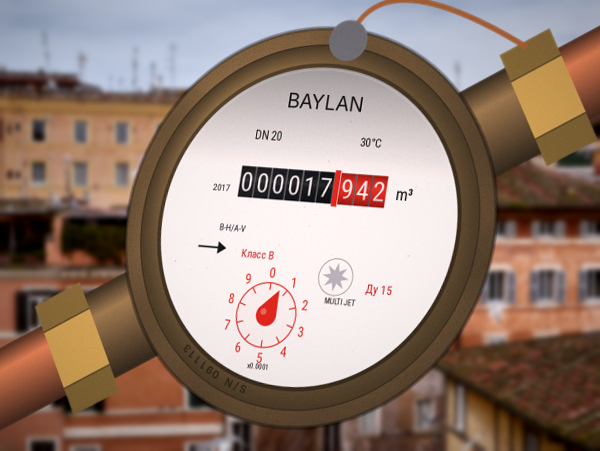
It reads **17.9420** m³
